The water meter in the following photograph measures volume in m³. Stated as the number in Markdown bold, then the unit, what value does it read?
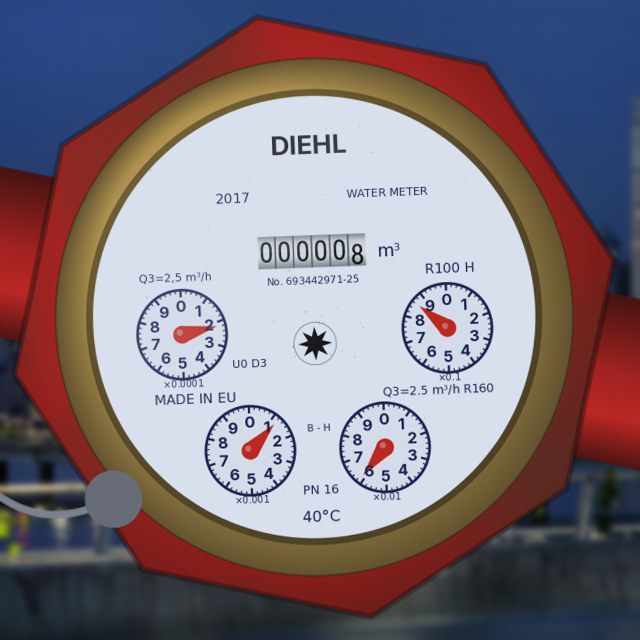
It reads **7.8612** m³
